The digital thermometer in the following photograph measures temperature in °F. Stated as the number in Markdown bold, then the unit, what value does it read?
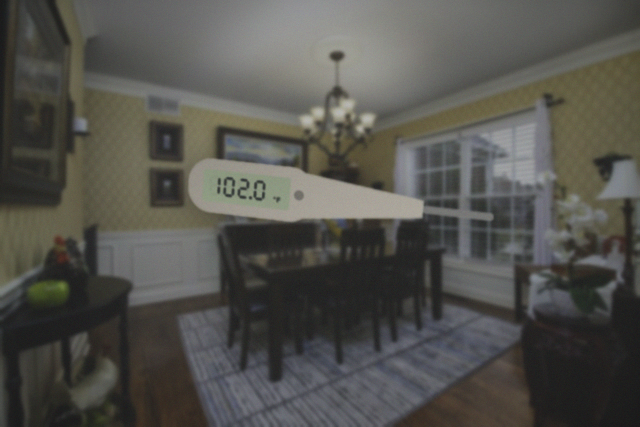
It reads **102.0** °F
